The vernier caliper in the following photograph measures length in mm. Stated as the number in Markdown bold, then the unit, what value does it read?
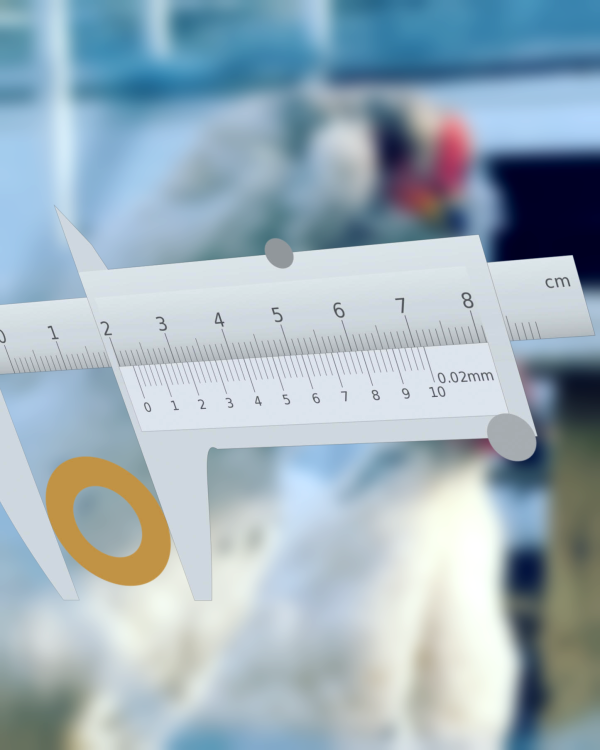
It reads **22.4** mm
